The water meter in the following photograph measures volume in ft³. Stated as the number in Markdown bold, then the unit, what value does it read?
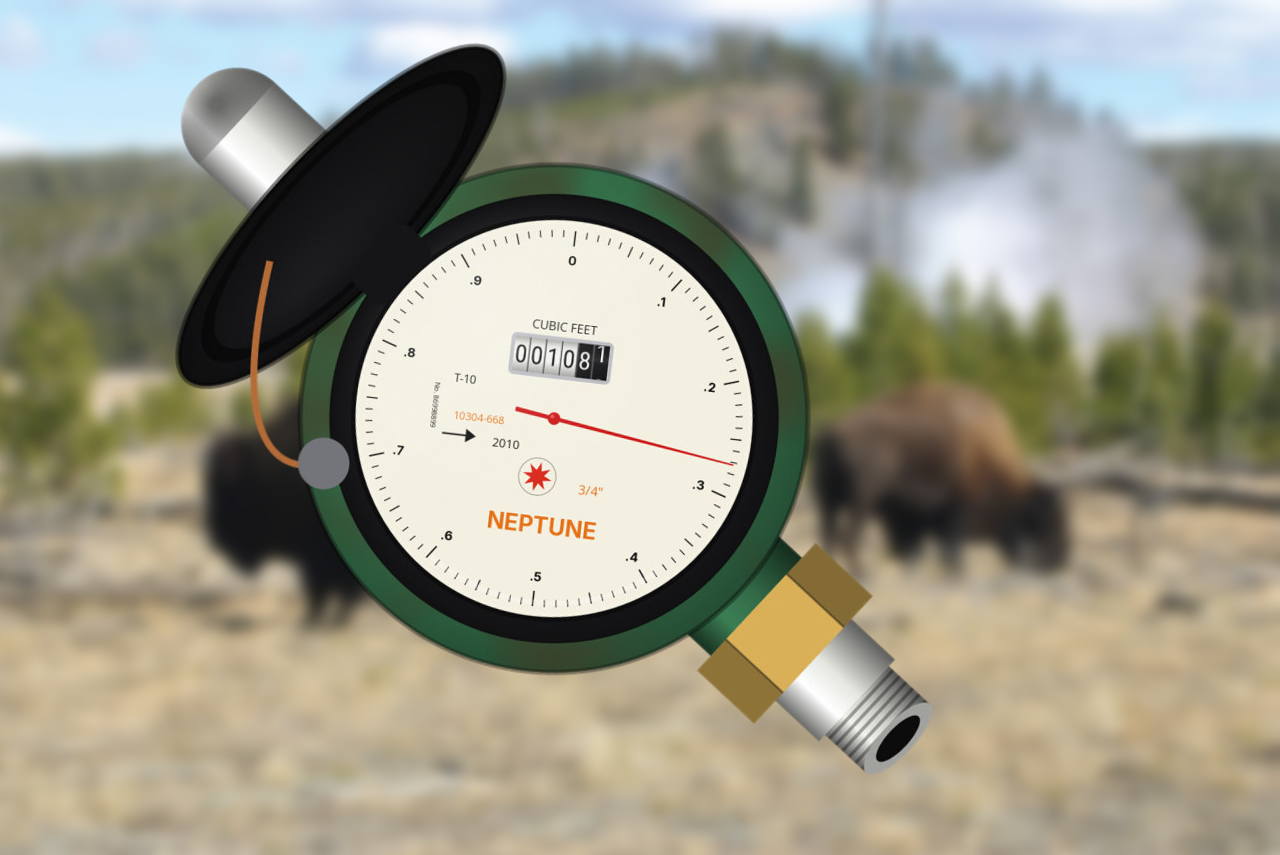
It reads **1081.27** ft³
